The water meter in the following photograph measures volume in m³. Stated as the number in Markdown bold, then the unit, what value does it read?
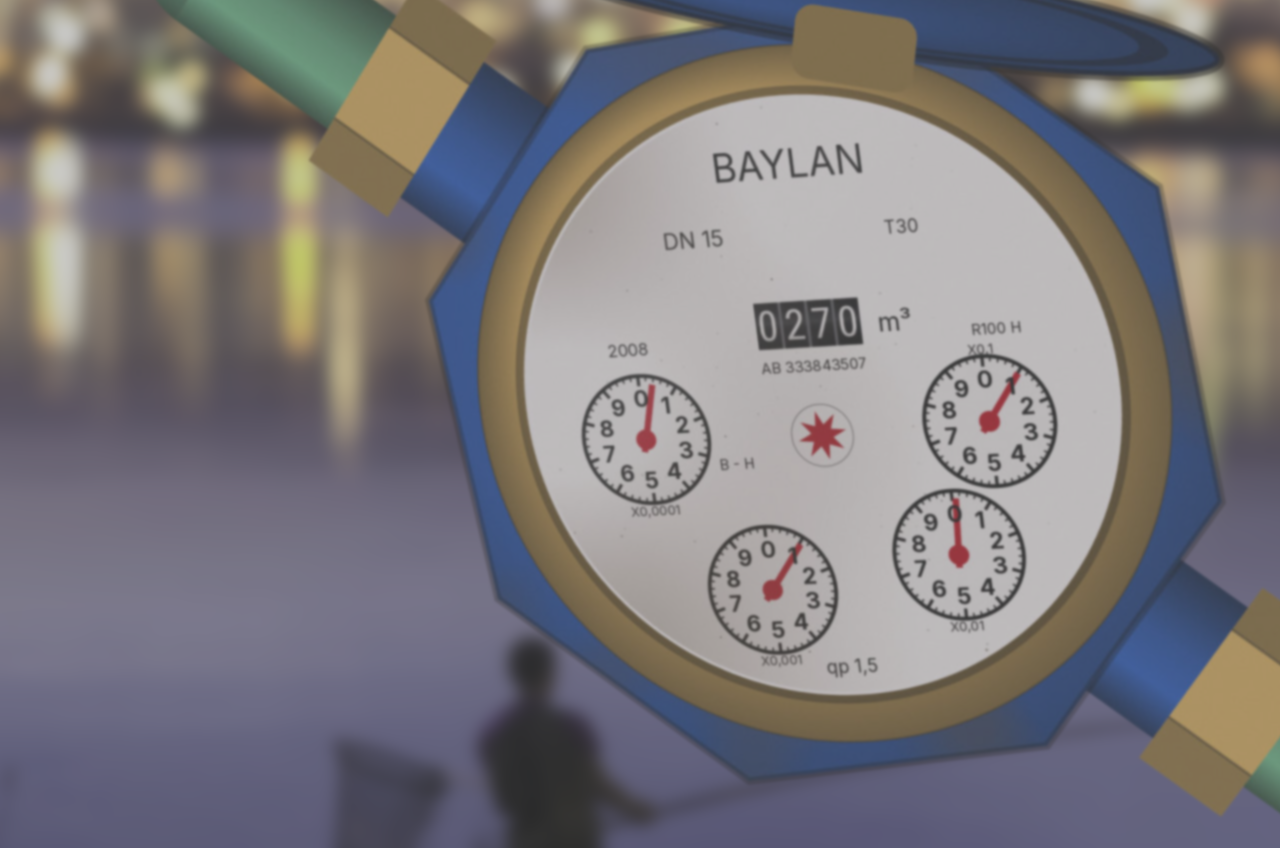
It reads **270.1010** m³
